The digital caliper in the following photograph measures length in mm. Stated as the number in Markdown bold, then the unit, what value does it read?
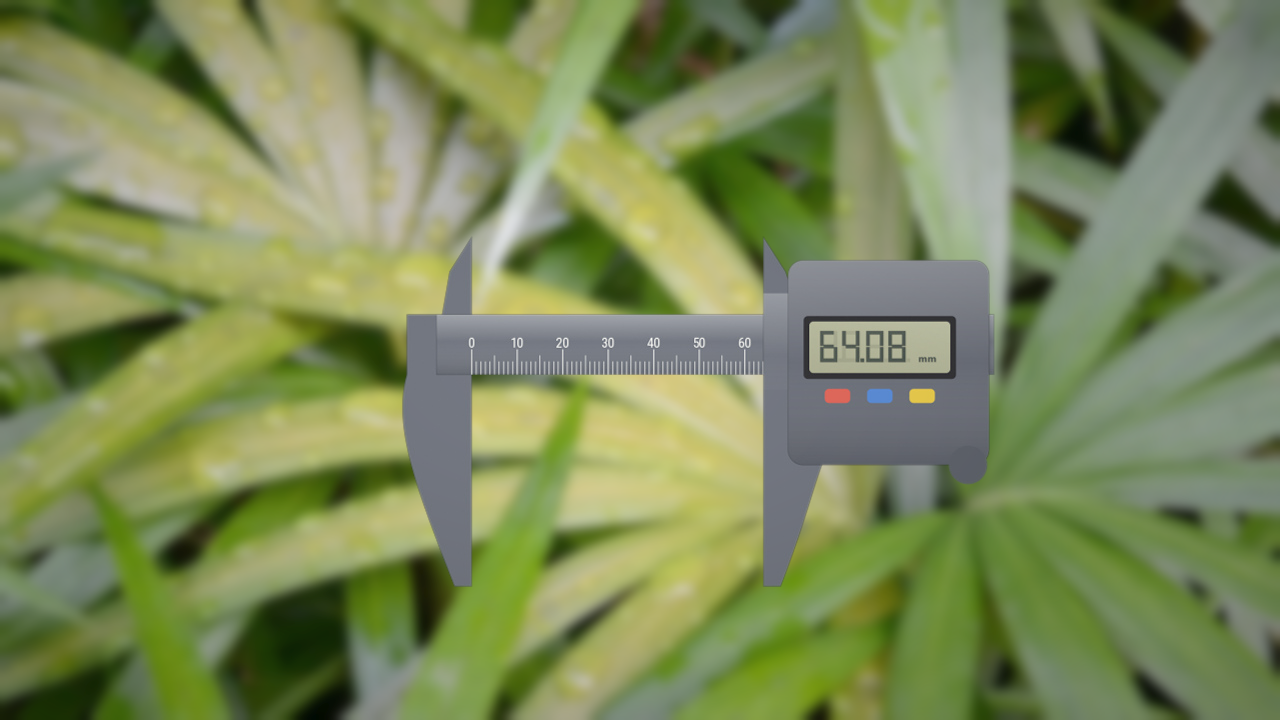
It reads **64.08** mm
